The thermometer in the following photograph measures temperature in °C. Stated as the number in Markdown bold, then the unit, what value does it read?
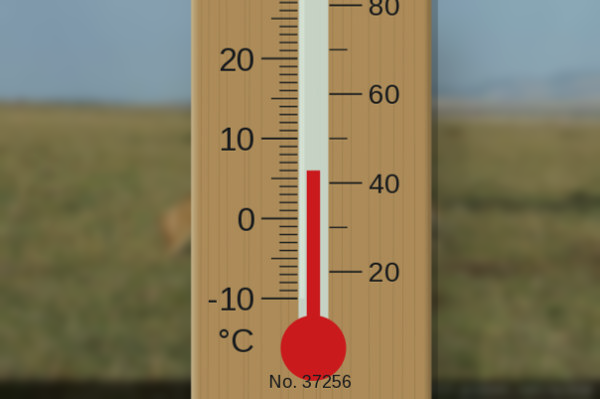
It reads **6** °C
